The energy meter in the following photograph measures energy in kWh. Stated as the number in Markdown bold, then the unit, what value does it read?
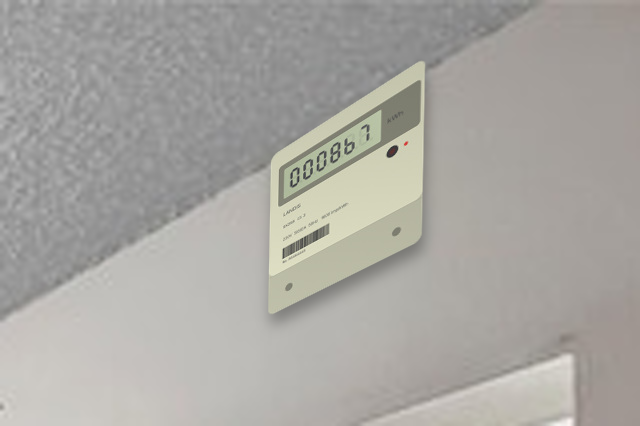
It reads **867** kWh
